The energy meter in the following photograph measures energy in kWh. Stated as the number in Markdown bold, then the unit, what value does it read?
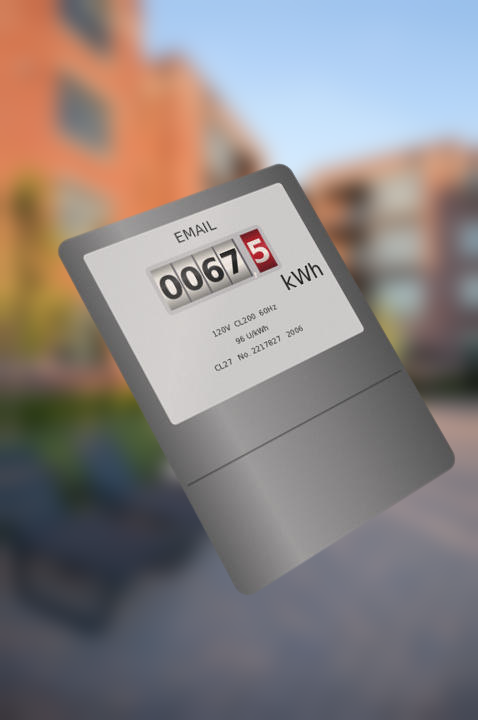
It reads **67.5** kWh
